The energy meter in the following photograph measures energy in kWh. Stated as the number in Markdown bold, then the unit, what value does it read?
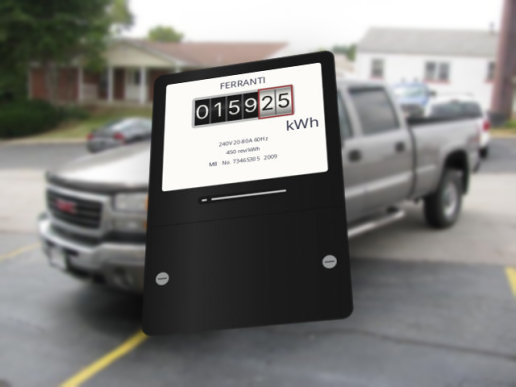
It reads **159.25** kWh
